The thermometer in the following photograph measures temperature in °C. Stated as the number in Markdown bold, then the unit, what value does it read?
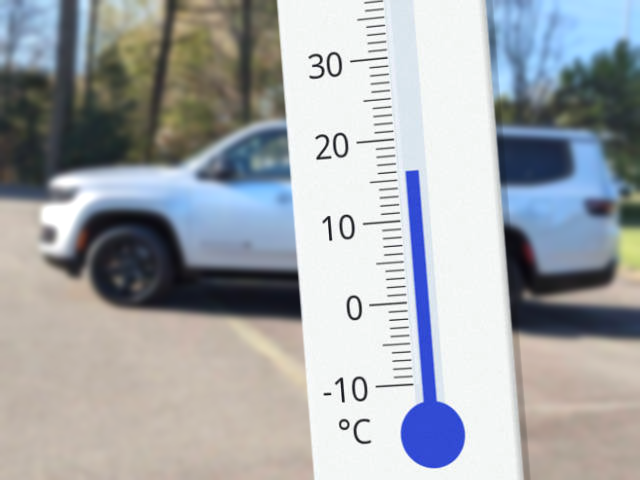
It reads **16** °C
